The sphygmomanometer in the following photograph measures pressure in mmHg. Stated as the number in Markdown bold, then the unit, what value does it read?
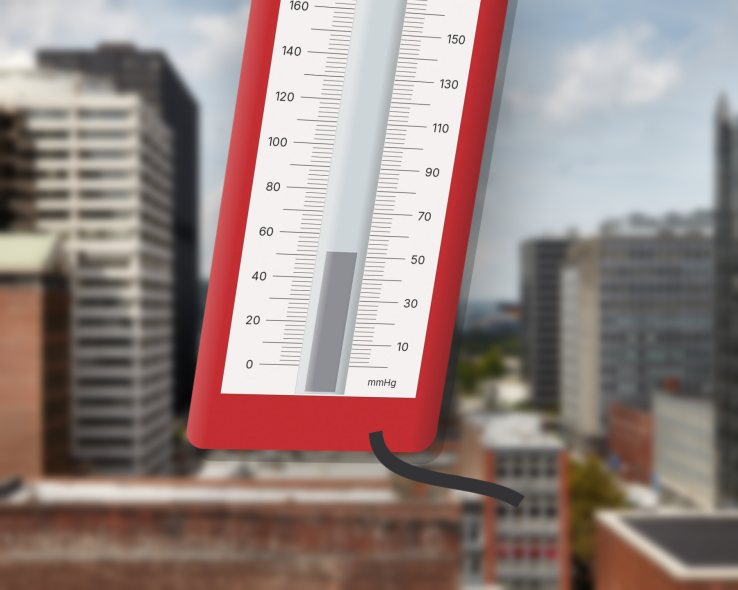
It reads **52** mmHg
